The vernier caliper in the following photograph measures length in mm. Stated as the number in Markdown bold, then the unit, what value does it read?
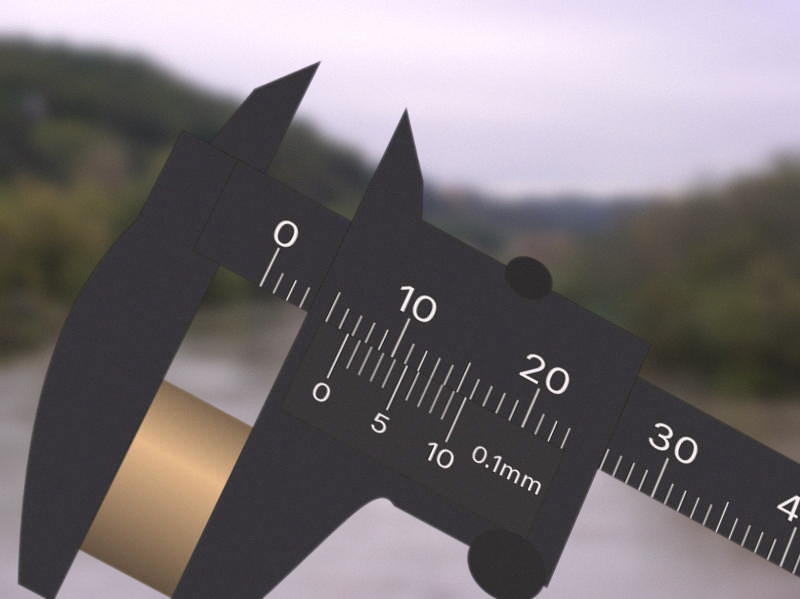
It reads **6.7** mm
